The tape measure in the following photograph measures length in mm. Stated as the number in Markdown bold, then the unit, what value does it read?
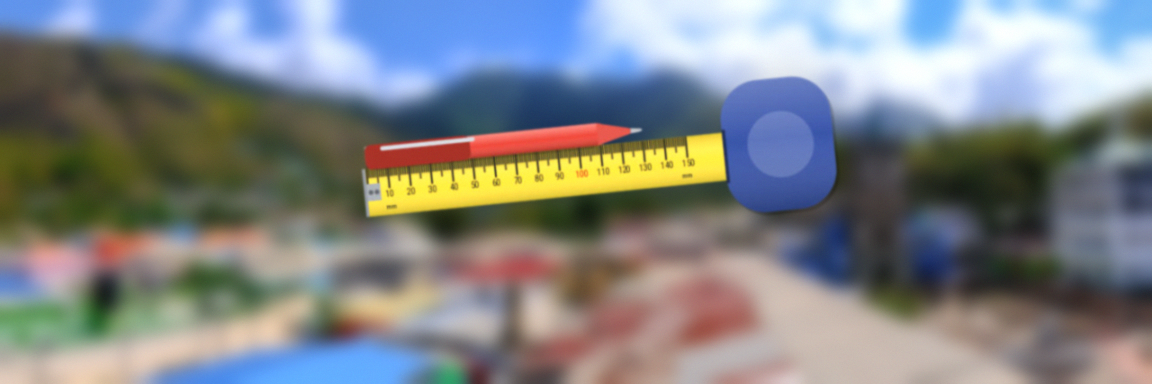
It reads **130** mm
